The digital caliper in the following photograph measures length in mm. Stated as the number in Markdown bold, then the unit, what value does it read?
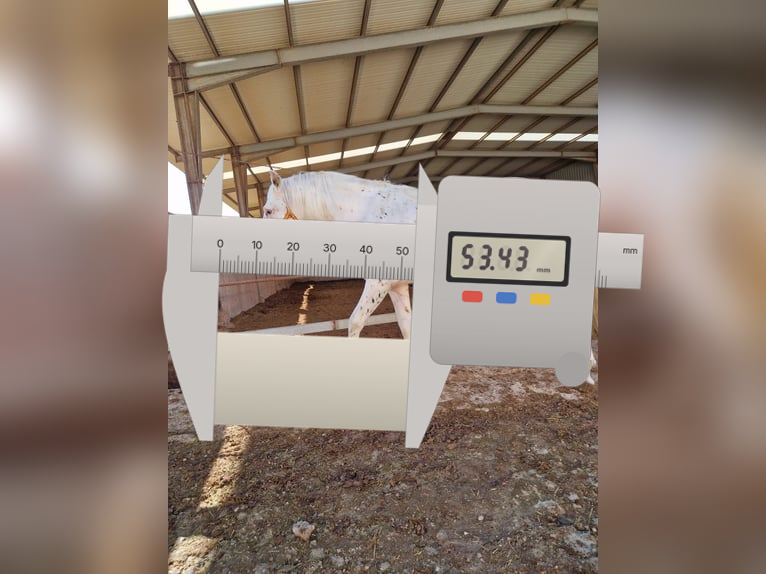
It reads **53.43** mm
